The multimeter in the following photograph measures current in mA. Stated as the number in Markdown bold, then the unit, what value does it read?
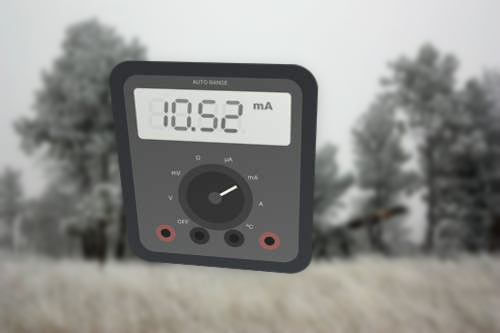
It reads **10.52** mA
